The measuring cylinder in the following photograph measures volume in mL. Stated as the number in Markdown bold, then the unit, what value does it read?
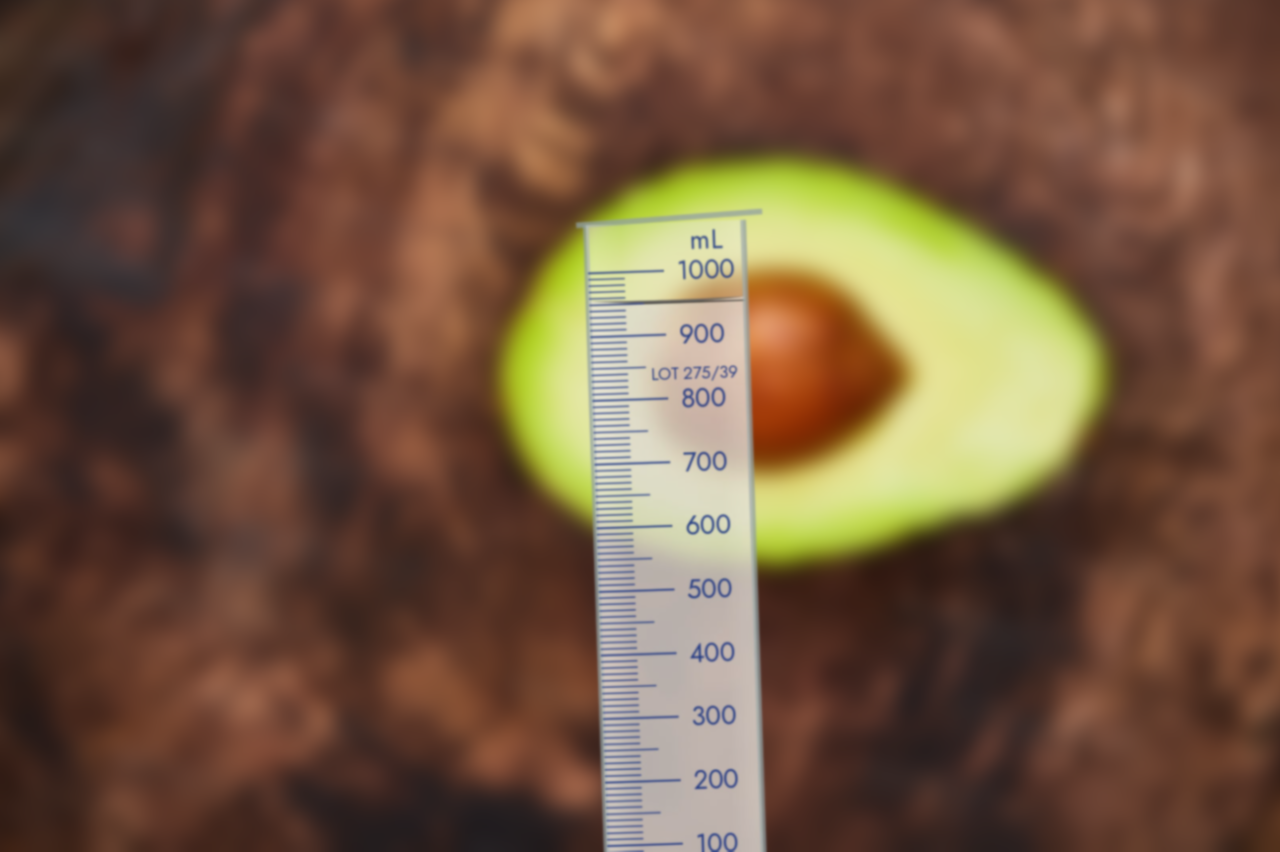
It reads **950** mL
